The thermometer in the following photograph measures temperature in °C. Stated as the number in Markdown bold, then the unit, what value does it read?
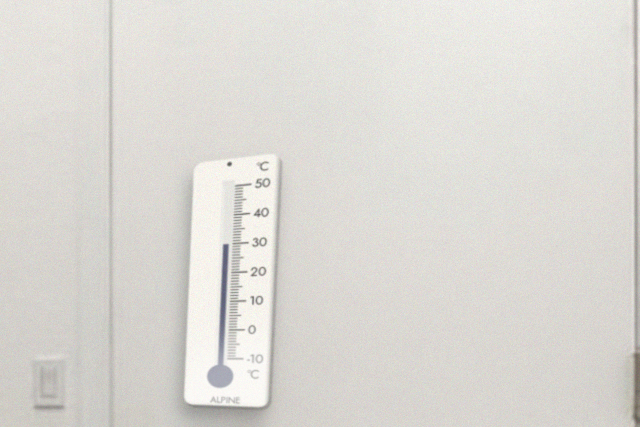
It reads **30** °C
